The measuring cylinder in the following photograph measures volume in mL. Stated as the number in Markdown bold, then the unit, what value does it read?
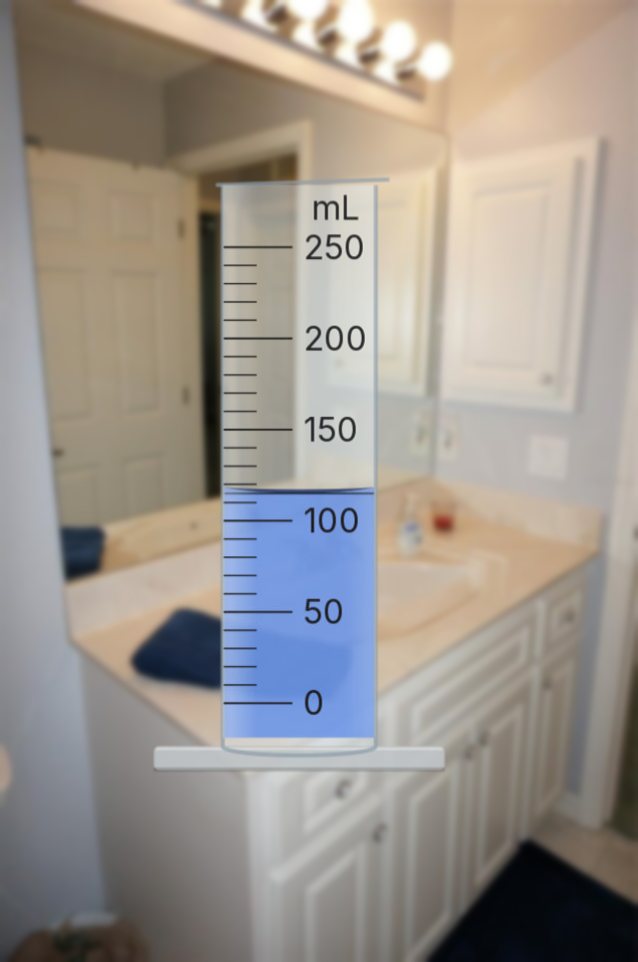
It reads **115** mL
